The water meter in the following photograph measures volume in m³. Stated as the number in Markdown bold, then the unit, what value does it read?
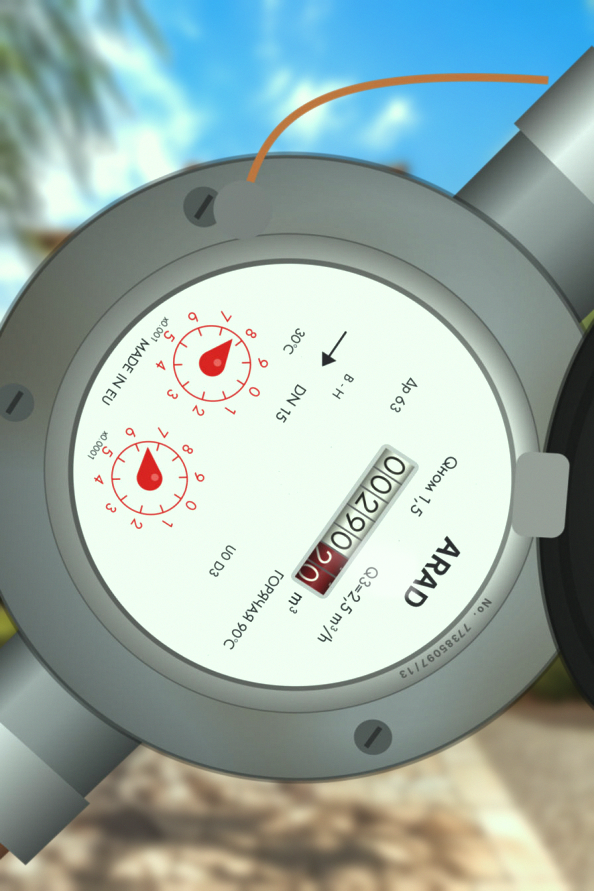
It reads **290.1976** m³
